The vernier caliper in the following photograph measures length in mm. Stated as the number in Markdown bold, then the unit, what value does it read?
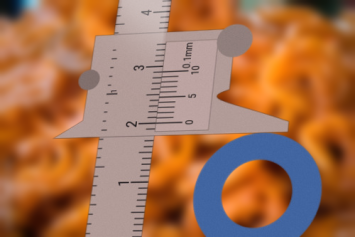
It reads **20.0** mm
